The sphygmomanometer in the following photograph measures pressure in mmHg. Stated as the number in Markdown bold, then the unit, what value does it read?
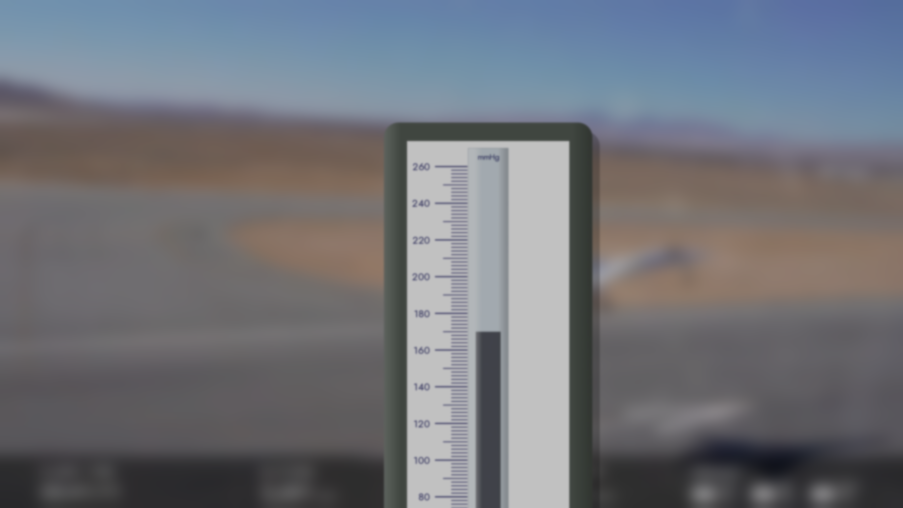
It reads **170** mmHg
